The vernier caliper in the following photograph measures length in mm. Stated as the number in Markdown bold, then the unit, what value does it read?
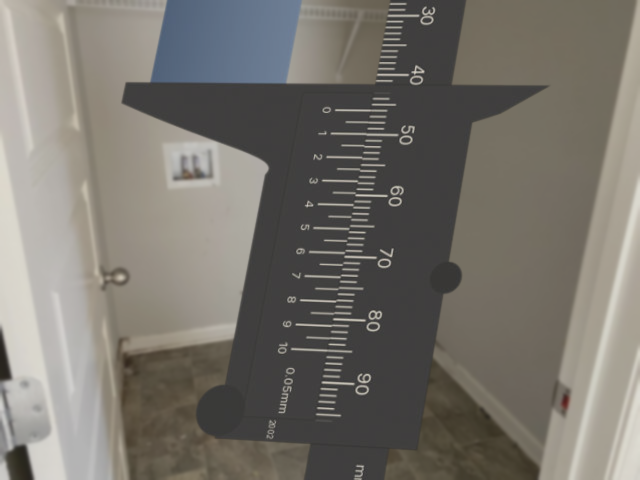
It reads **46.0** mm
